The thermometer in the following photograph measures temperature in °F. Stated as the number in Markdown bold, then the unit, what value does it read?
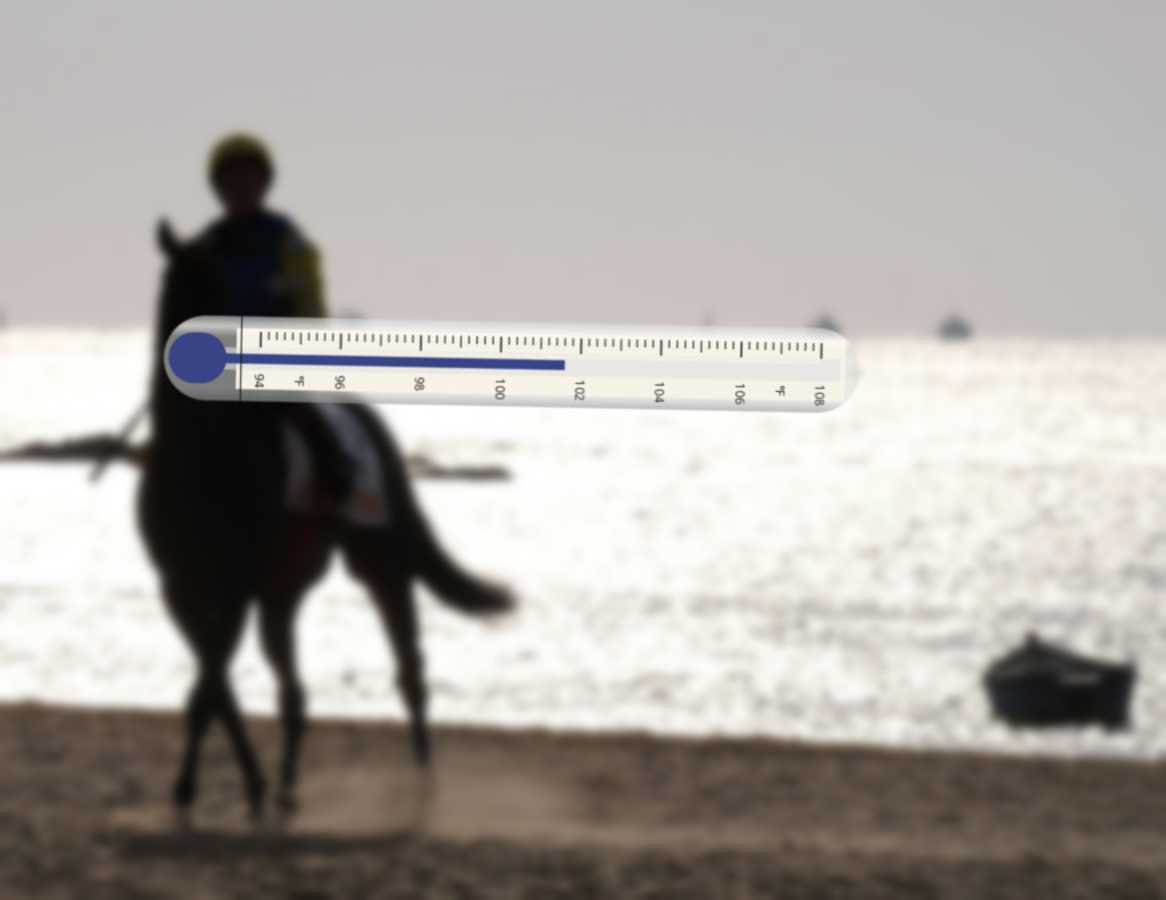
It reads **101.6** °F
